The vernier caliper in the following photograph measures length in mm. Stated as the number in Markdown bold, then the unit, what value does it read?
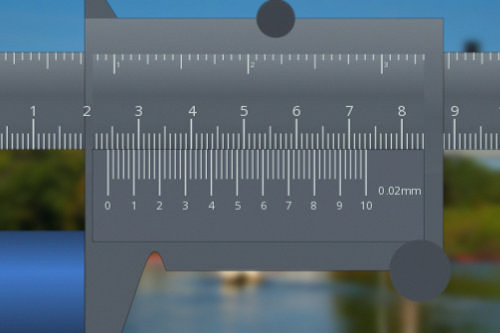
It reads **24.2** mm
